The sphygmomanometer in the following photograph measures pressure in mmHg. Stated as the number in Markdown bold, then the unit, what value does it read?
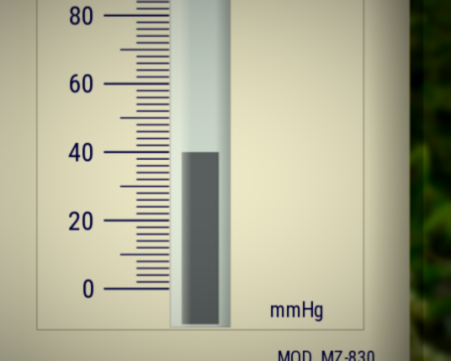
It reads **40** mmHg
